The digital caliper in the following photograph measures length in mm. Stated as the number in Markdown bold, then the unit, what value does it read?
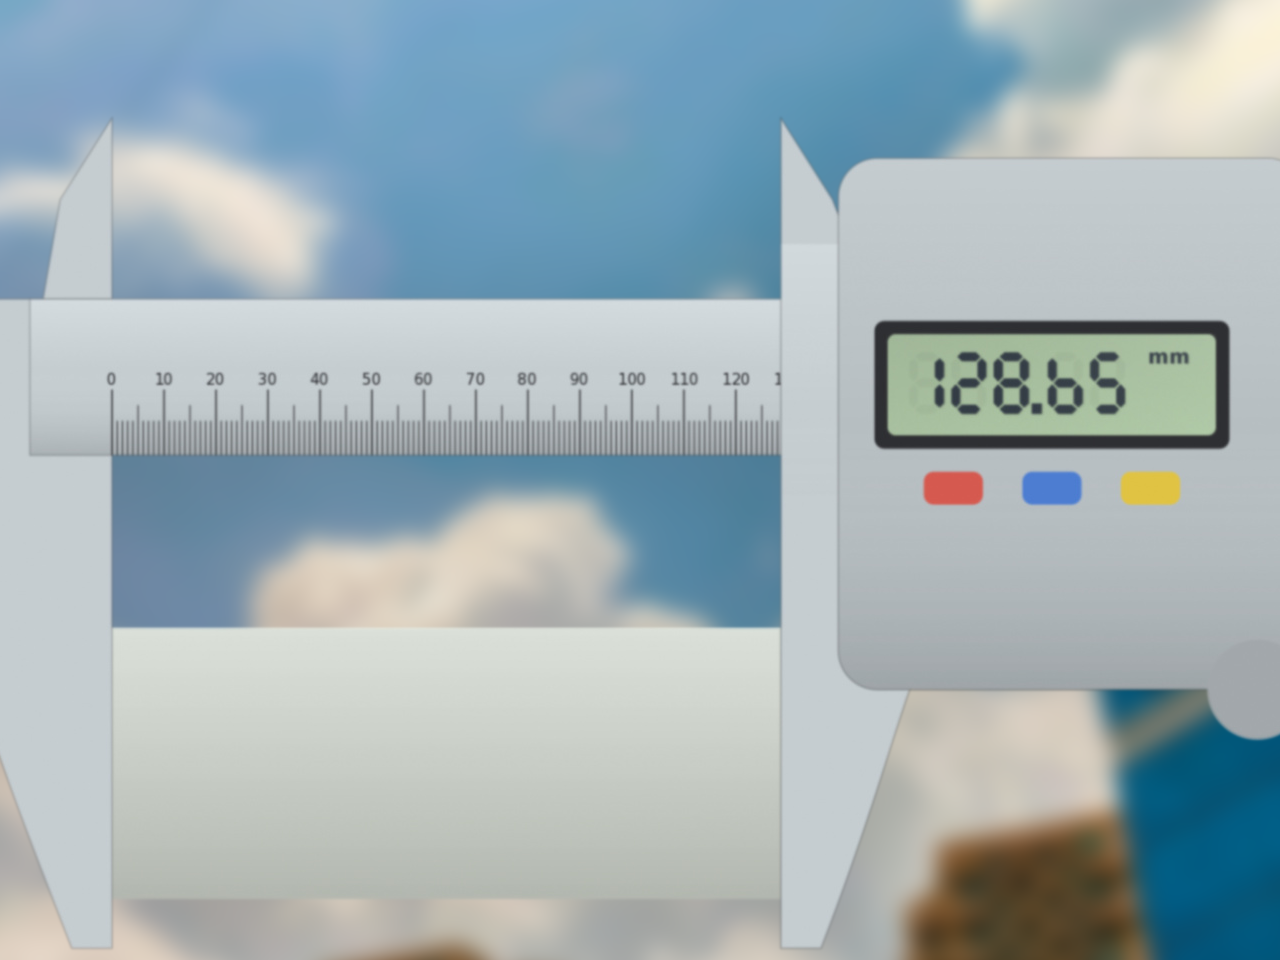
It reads **128.65** mm
